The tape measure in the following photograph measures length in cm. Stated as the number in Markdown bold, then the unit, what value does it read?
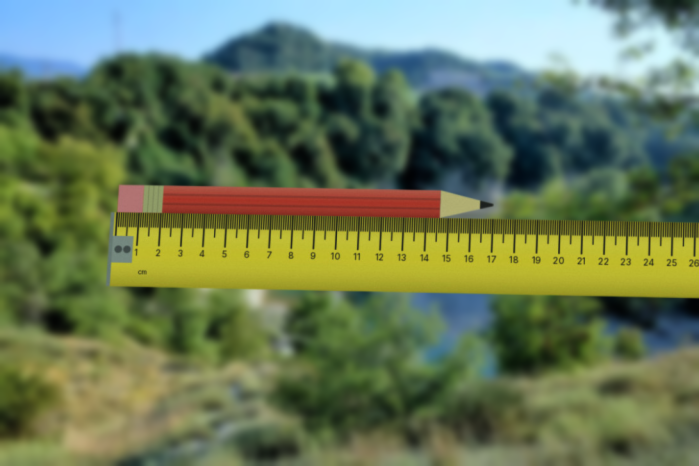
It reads **17** cm
